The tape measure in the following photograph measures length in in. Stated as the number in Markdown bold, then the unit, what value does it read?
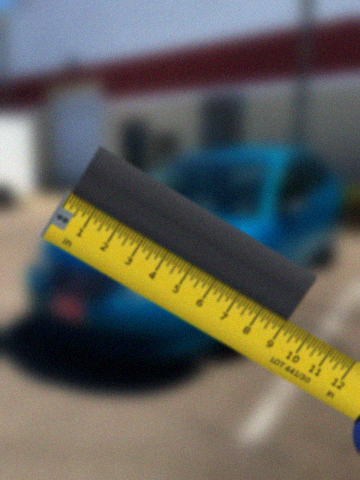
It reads **9** in
